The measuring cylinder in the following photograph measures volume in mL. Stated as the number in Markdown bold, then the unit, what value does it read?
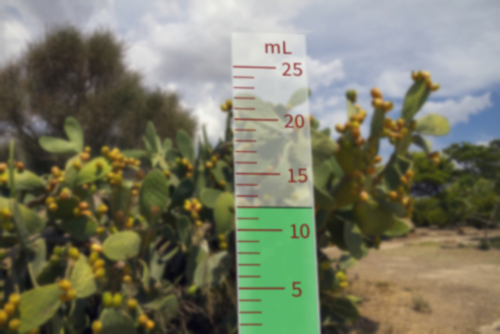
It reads **12** mL
